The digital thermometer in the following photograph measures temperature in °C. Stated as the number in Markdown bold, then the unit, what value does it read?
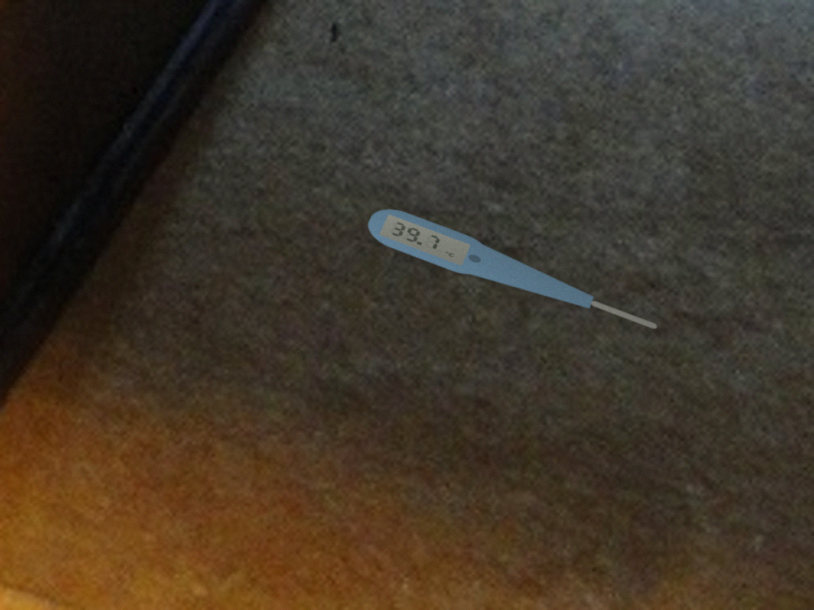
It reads **39.7** °C
